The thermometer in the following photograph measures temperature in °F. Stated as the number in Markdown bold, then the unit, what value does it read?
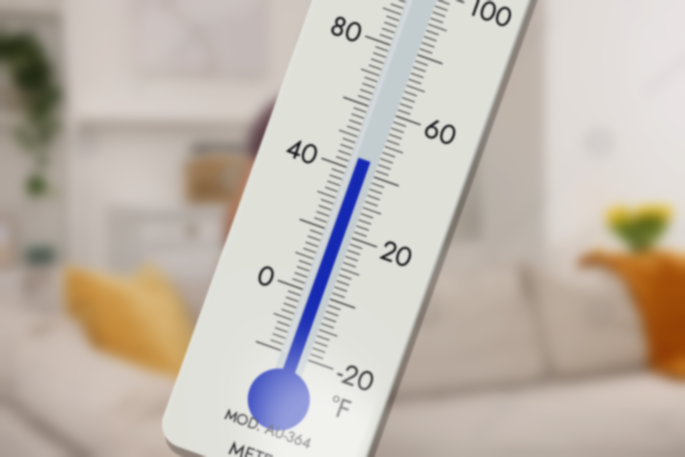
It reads **44** °F
